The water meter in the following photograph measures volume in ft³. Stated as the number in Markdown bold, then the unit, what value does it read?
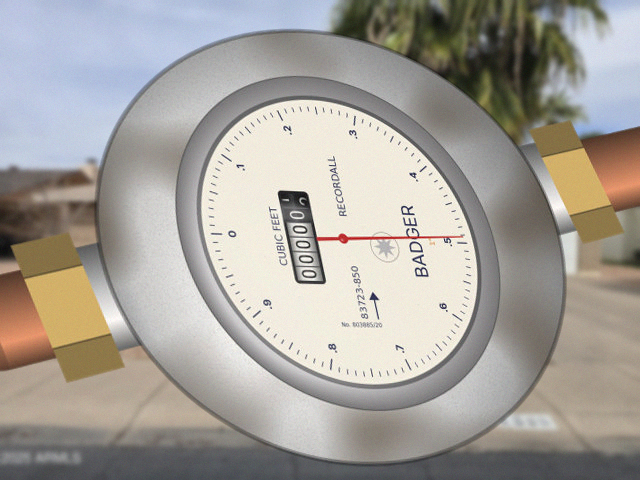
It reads **1.49** ft³
